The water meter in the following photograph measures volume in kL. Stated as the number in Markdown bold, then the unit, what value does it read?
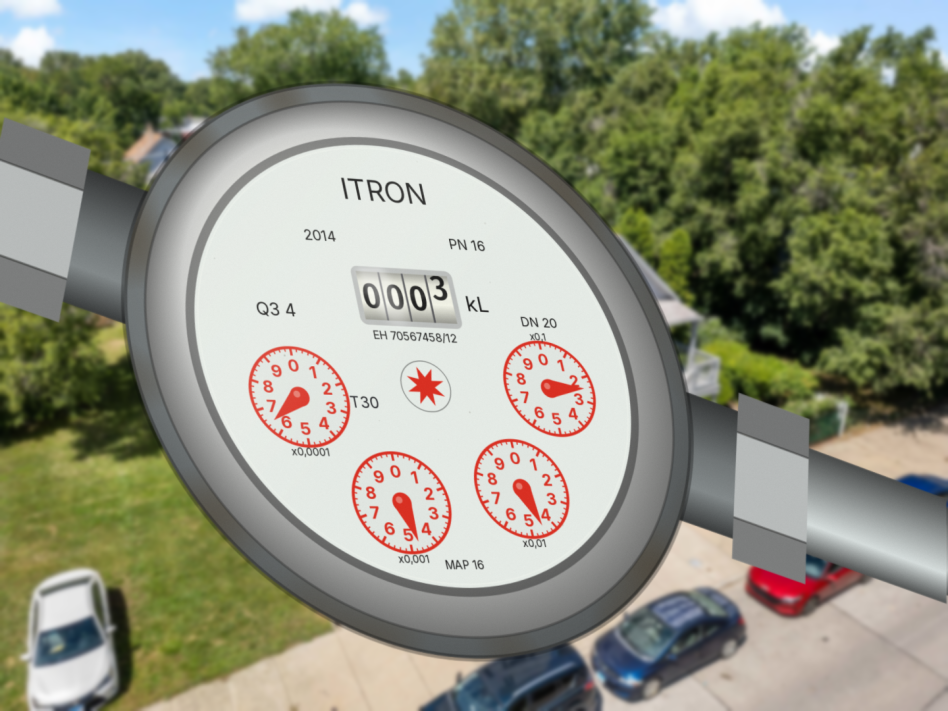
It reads **3.2446** kL
